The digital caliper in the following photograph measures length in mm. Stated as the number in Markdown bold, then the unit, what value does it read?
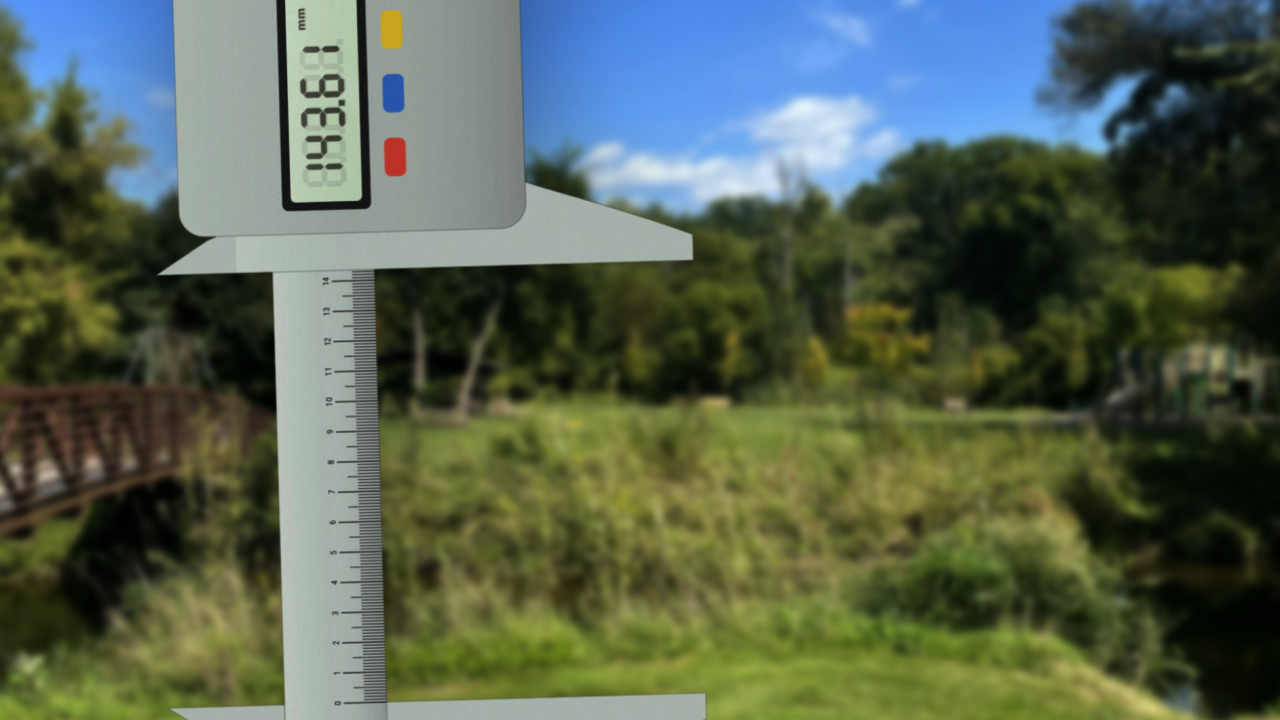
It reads **143.61** mm
